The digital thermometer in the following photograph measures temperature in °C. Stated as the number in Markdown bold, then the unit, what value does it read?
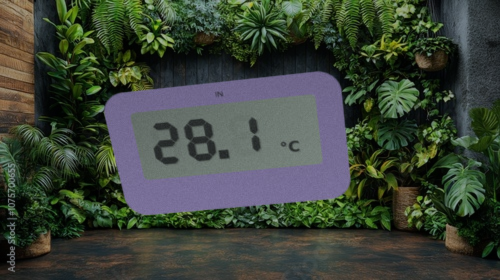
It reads **28.1** °C
